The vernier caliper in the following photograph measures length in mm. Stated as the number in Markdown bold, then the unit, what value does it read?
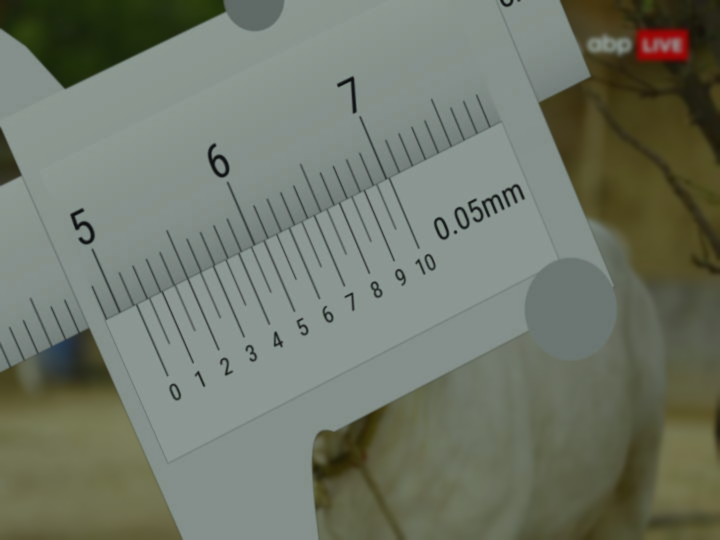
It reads **51.2** mm
